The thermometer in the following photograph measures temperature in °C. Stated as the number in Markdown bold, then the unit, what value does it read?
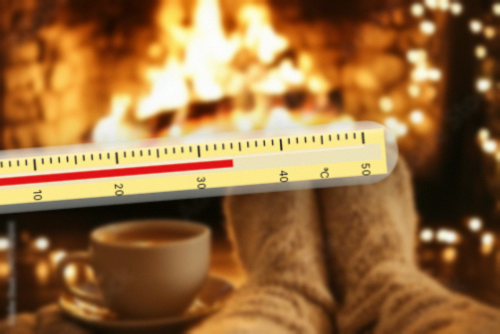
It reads **34** °C
